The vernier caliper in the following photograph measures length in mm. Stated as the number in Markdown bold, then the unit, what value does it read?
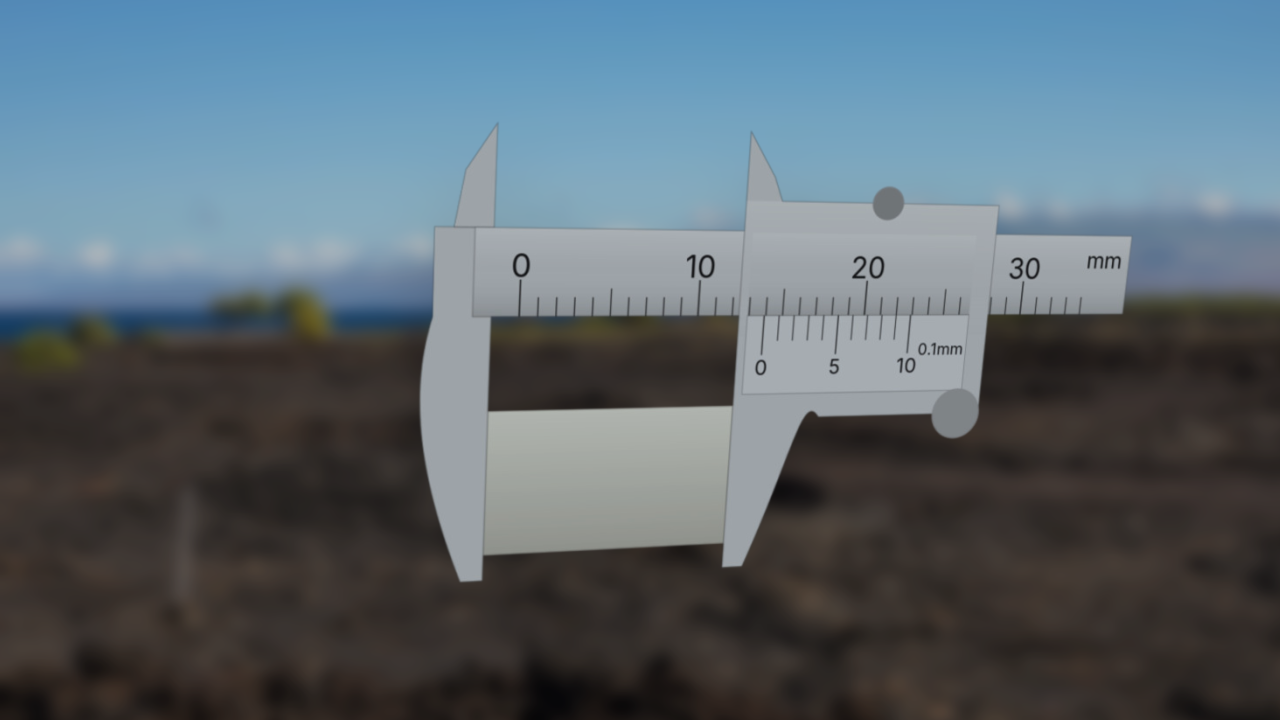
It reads **13.9** mm
